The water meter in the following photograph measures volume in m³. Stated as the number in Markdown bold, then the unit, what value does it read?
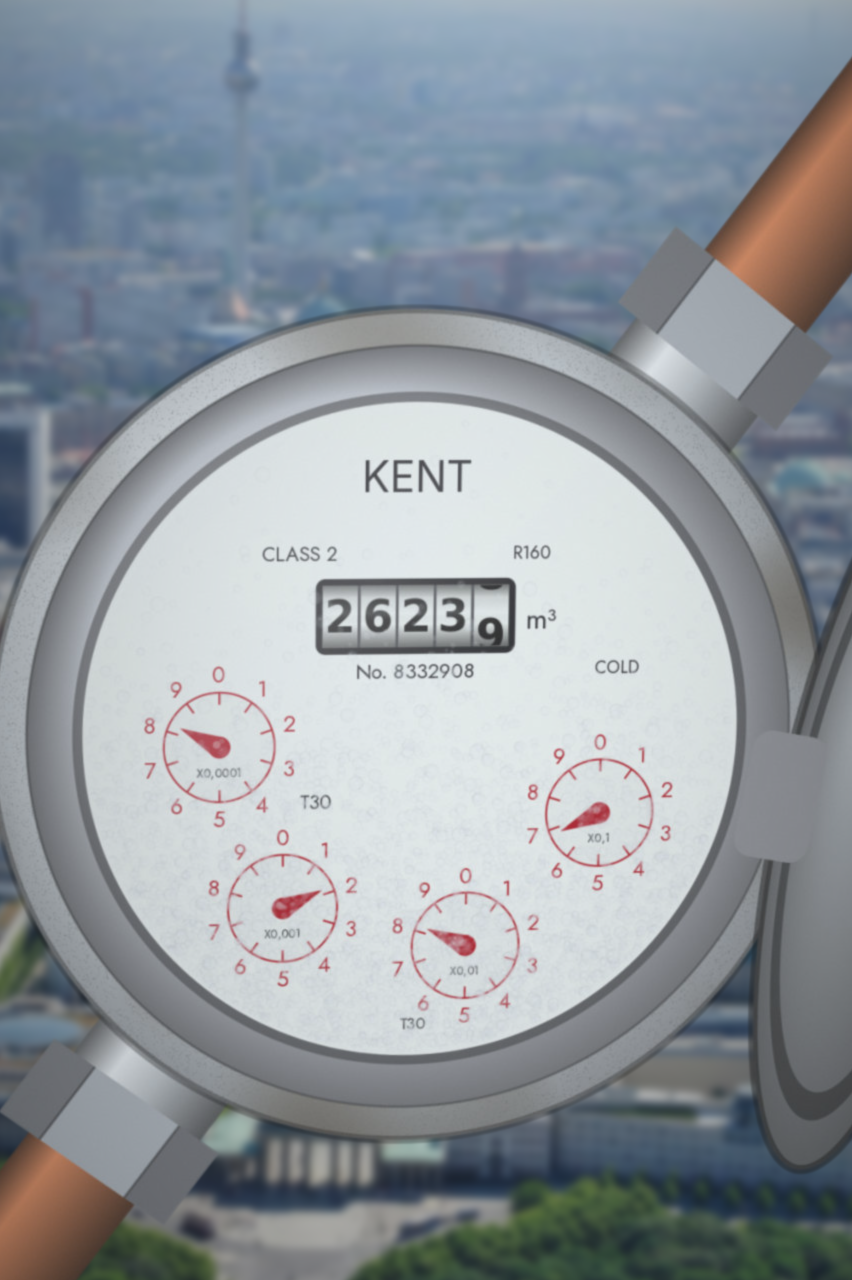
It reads **26238.6818** m³
